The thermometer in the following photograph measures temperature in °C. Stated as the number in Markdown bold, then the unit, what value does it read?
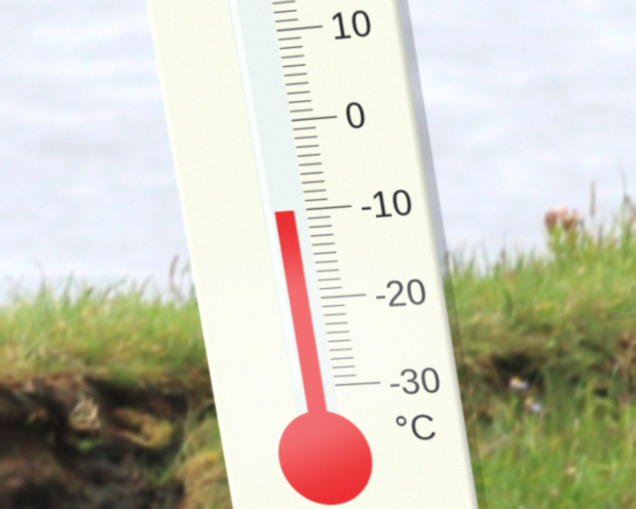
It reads **-10** °C
